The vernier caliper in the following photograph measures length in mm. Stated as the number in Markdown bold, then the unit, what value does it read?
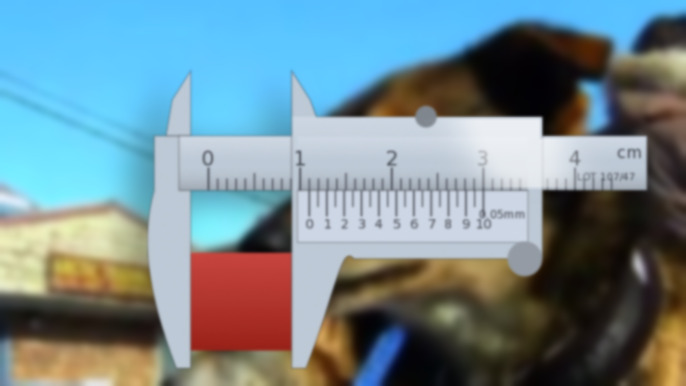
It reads **11.0** mm
